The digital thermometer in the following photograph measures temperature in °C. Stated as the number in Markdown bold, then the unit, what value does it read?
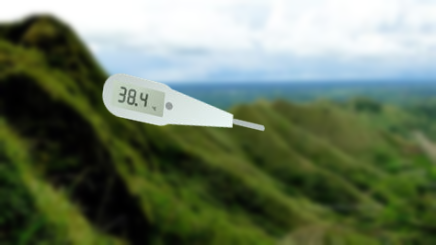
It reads **38.4** °C
